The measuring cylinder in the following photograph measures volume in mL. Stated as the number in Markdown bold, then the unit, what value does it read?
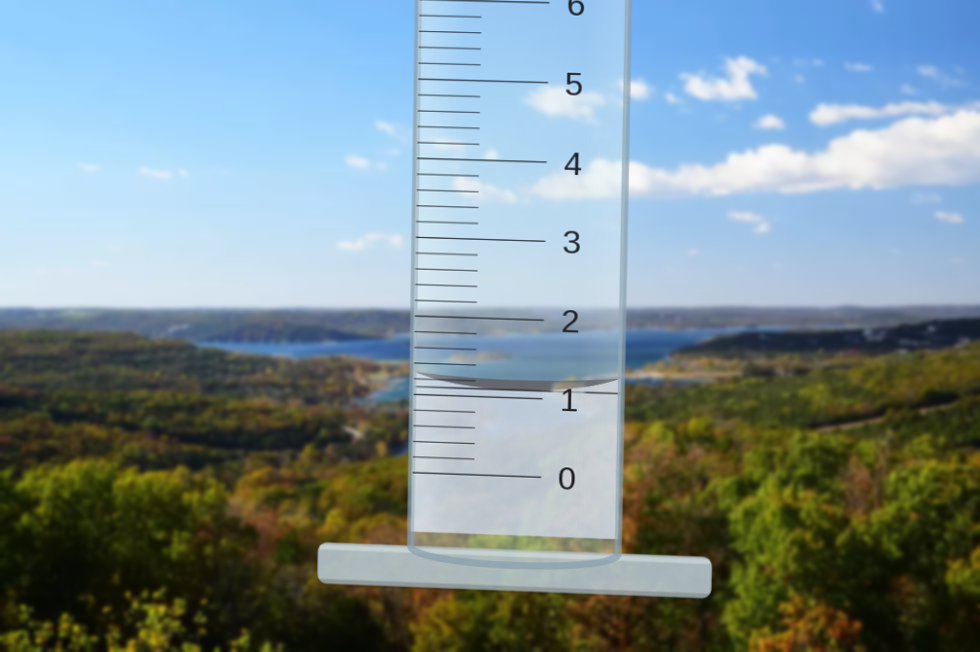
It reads **1.1** mL
